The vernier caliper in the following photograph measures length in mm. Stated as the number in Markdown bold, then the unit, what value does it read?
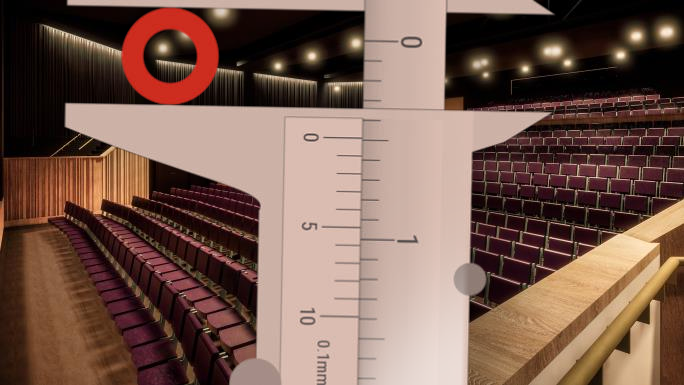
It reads **4.9** mm
